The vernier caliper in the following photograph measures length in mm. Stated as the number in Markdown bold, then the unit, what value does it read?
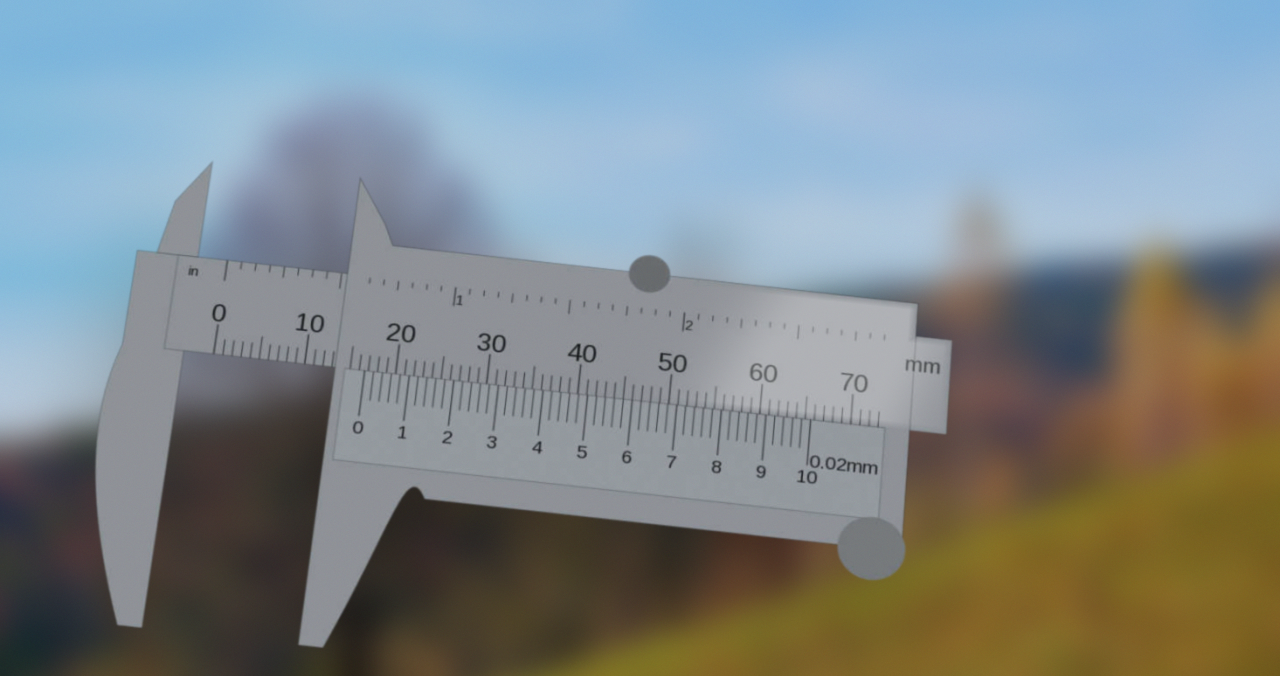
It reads **16.6** mm
